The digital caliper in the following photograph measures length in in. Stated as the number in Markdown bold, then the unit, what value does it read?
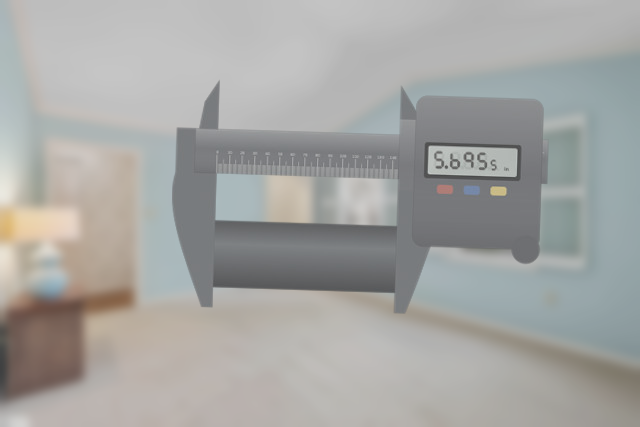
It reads **5.6955** in
